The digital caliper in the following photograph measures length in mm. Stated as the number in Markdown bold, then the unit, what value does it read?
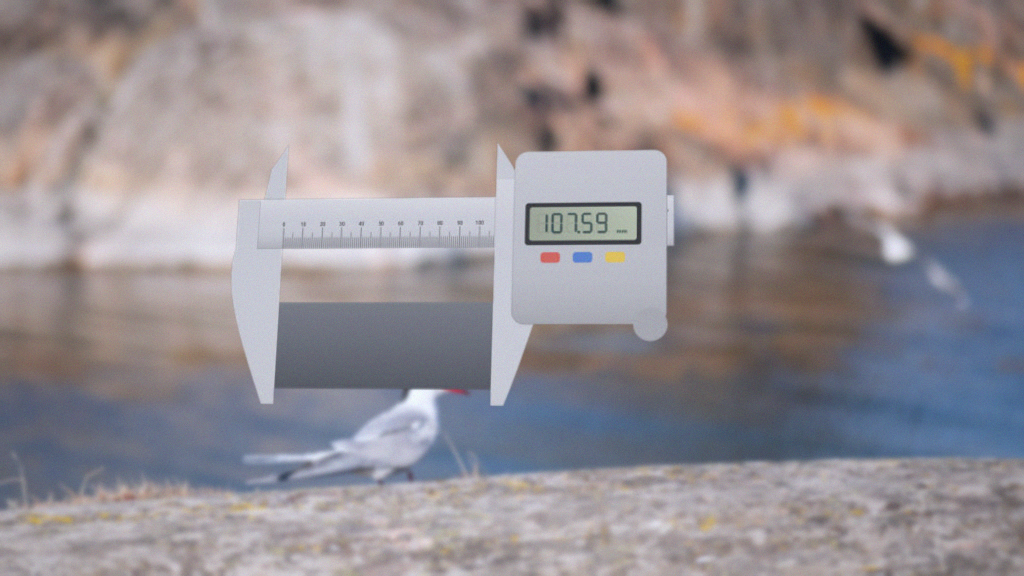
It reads **107.59** mm
